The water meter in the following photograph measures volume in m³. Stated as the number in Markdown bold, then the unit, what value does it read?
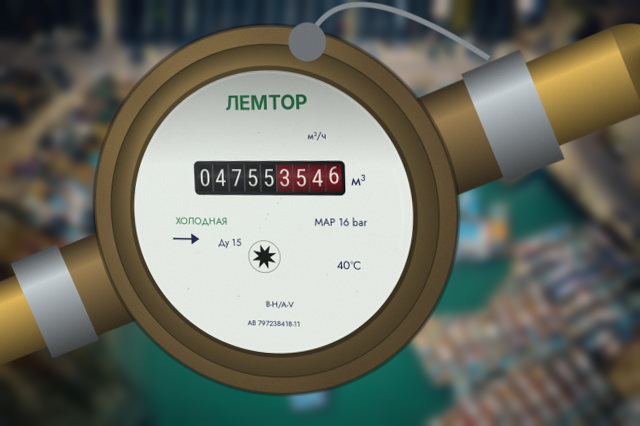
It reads **4755.3546** m³
